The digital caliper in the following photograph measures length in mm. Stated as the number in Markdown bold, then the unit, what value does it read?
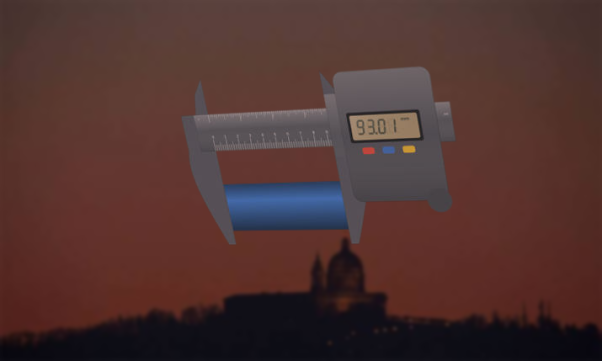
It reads **93.01** mm
